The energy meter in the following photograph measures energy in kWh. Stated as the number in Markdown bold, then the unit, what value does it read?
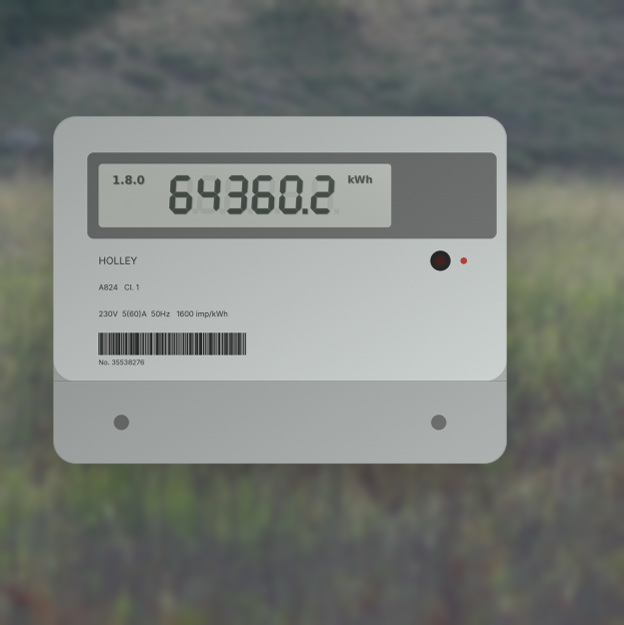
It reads **64360.2** kWh
